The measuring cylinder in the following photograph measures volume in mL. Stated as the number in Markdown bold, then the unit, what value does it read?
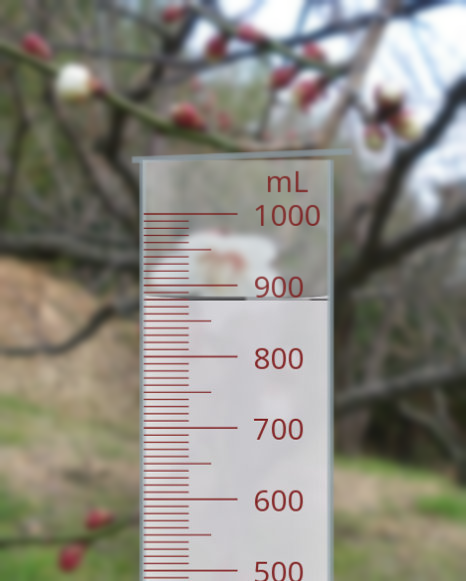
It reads **880** mL
